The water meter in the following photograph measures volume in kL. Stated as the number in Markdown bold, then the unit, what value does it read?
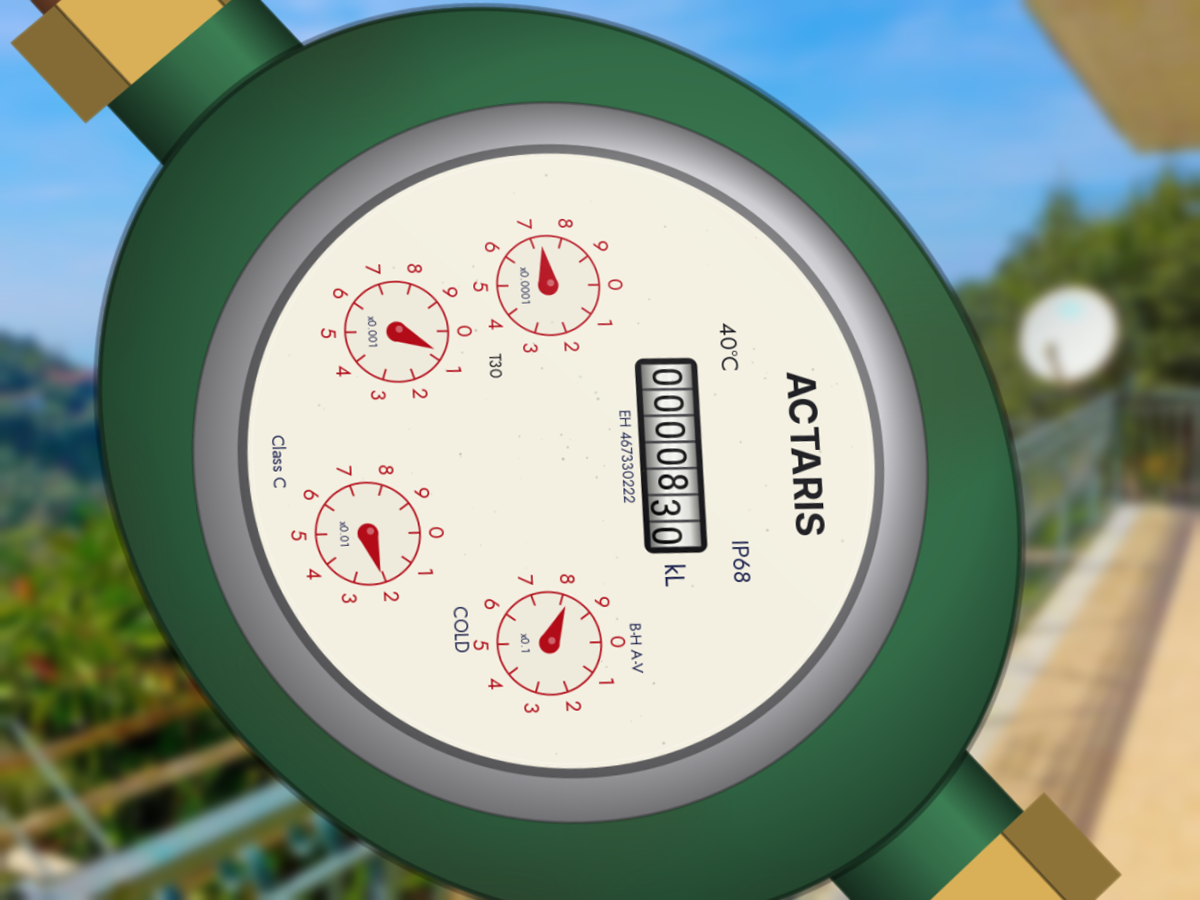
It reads **829.8207** kL
